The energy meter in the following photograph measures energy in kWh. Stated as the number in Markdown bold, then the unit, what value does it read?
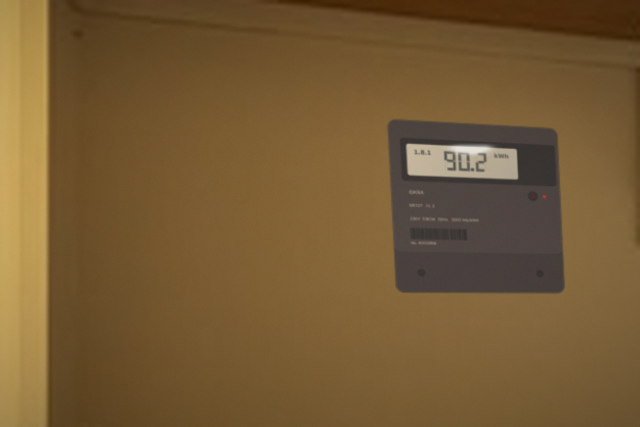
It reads **90.2** kWh
